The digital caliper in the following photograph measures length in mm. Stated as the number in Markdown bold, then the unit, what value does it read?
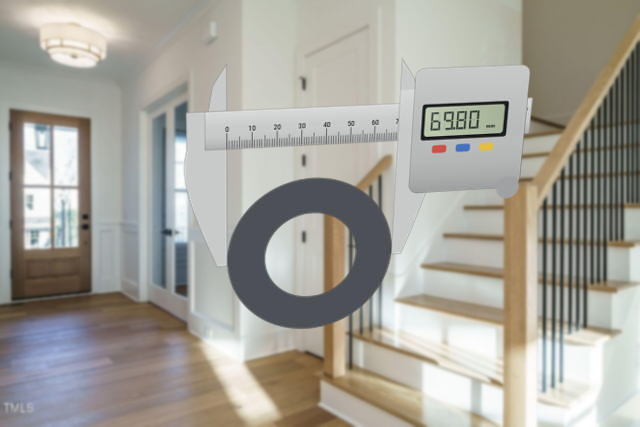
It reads **69.80** mm
